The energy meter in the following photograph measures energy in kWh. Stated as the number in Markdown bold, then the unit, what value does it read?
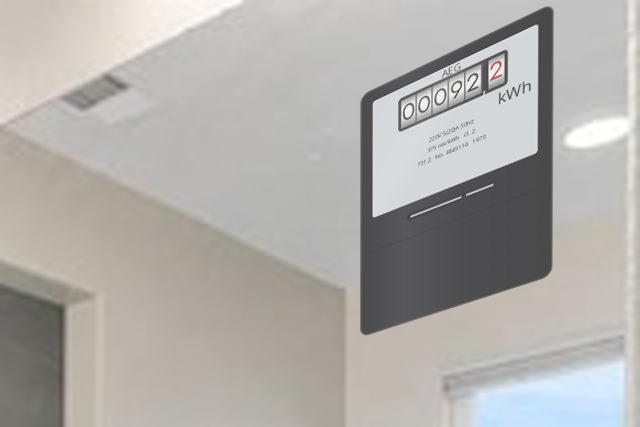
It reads **92.2** kWh
